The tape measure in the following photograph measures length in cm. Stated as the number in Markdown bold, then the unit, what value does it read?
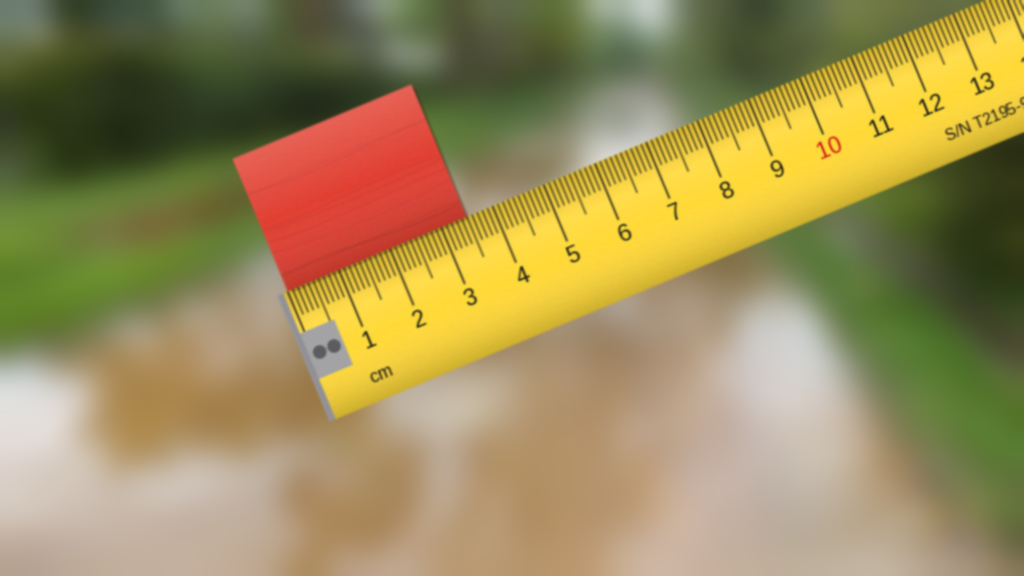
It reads **3.5** cm
